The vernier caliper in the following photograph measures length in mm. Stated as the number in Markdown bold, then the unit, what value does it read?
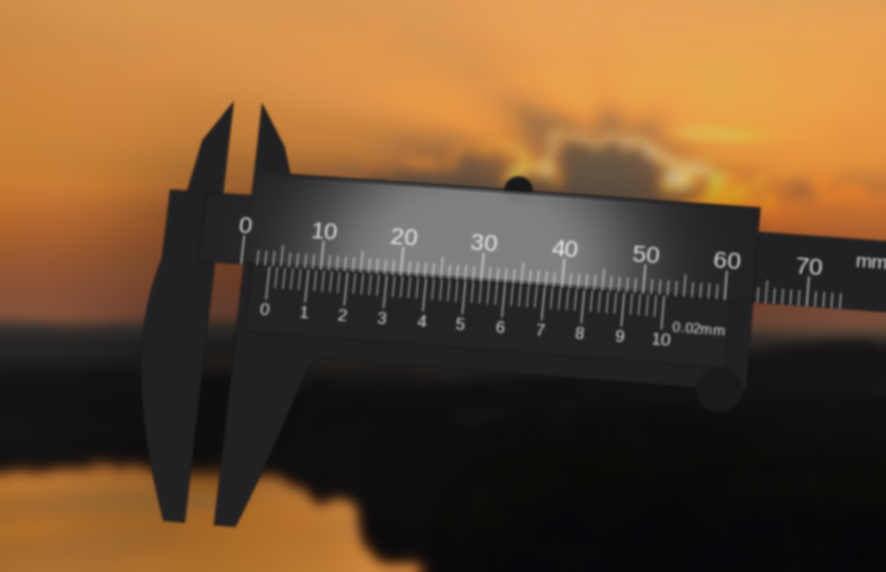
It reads **3.6** mm
